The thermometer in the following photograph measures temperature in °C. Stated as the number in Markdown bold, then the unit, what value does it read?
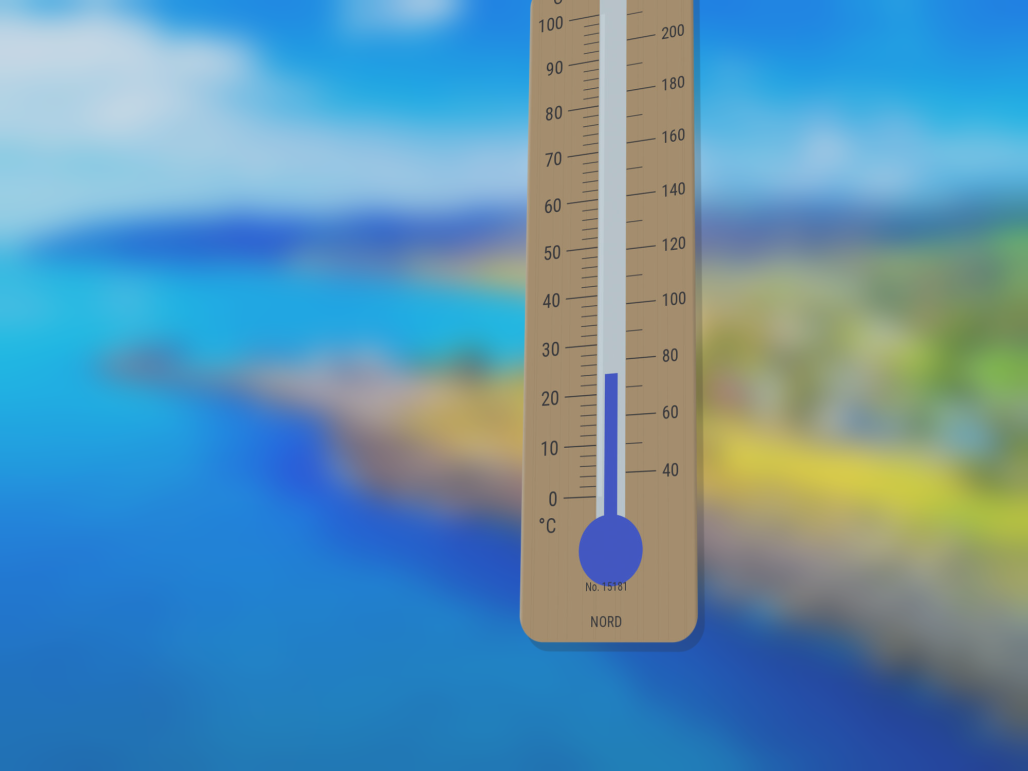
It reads **24** °C
